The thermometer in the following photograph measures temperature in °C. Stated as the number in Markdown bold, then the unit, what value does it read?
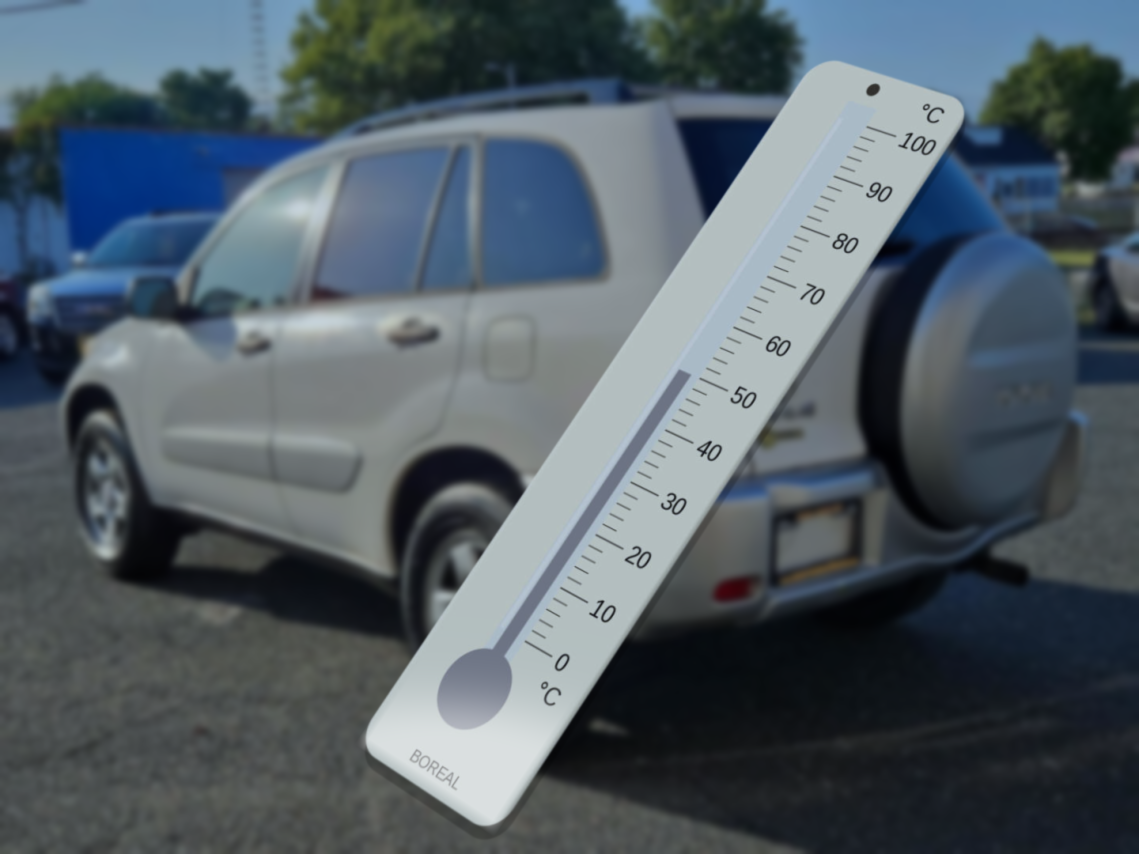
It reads **50** °C
